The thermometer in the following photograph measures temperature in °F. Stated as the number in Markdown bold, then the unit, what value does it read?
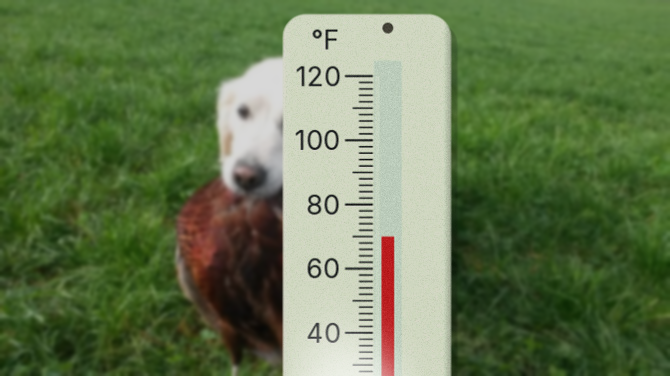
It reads **70** °F
